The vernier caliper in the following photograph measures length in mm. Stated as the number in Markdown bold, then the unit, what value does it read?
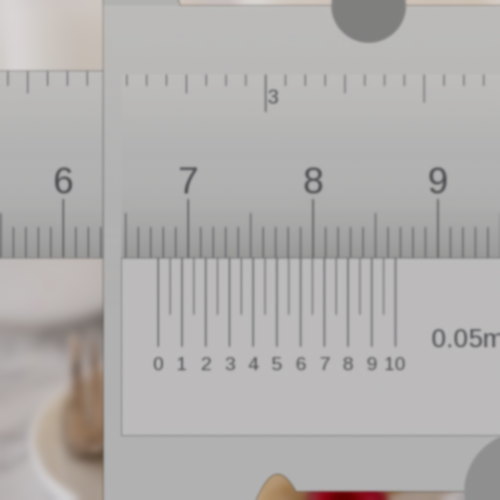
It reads **67.6** mm
